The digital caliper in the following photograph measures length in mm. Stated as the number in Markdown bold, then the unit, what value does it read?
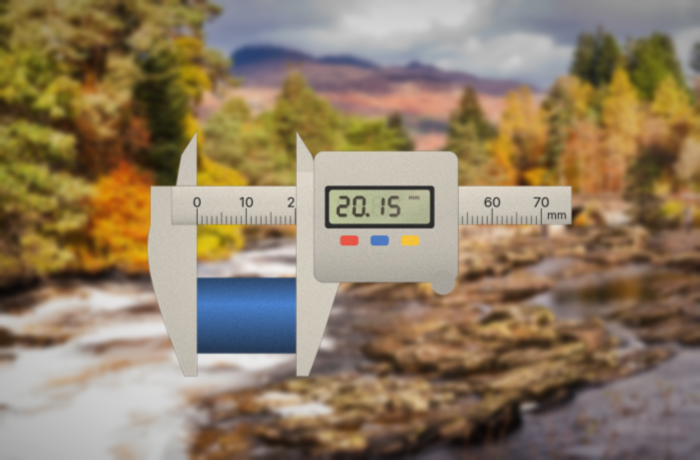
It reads **20.15** mm
